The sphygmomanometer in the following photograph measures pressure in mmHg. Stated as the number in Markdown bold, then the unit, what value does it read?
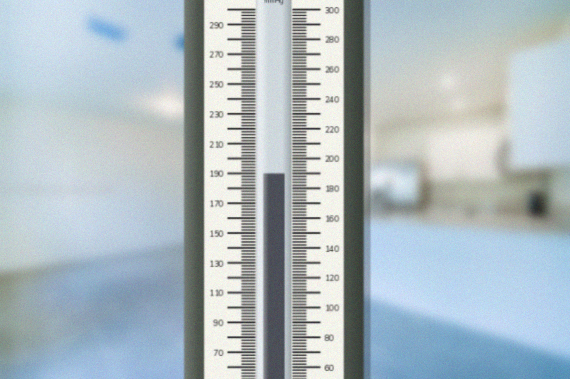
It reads **190** mmHg
